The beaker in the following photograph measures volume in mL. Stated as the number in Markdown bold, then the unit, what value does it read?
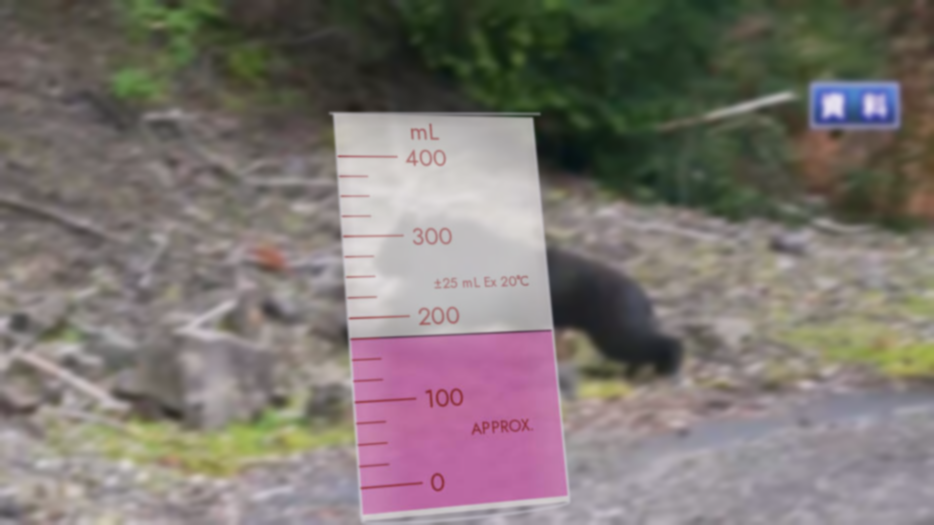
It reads **175** mL
